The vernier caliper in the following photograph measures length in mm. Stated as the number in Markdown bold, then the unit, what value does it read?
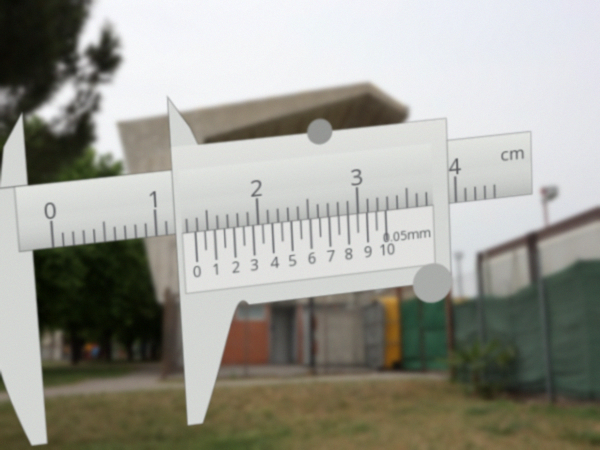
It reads **13.8** mm
